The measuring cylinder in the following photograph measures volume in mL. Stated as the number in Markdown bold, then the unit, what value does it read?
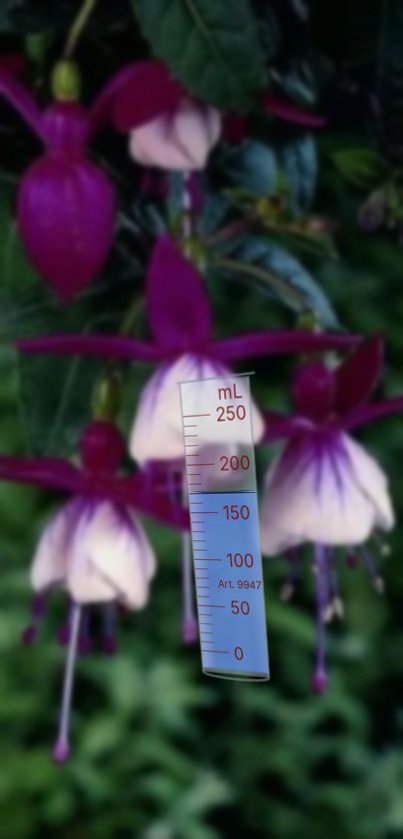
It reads **170** mL
